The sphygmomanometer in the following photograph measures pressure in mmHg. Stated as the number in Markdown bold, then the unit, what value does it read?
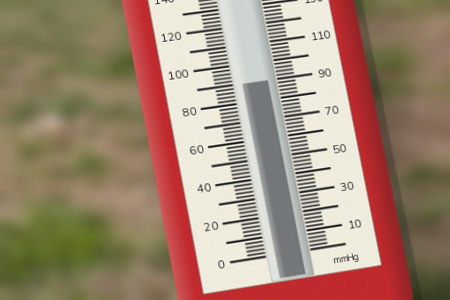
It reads **90** mmHg
